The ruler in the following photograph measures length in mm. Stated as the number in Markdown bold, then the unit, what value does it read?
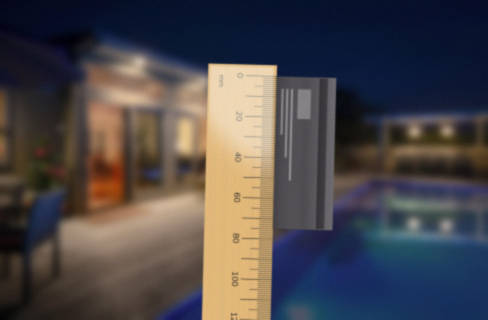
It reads **75** mm
